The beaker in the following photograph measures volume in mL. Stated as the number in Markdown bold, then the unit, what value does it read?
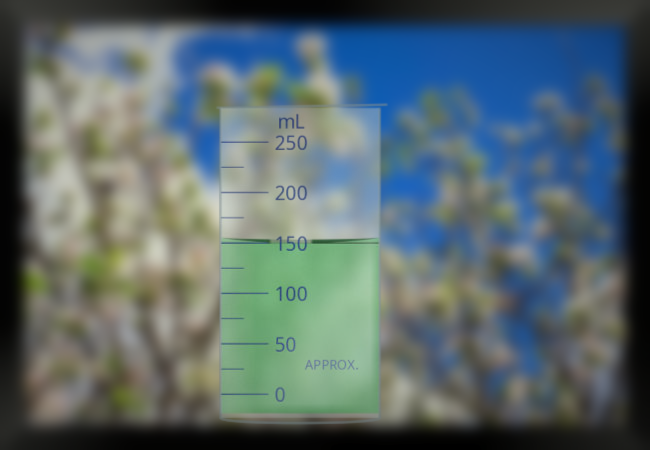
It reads **150** mL
